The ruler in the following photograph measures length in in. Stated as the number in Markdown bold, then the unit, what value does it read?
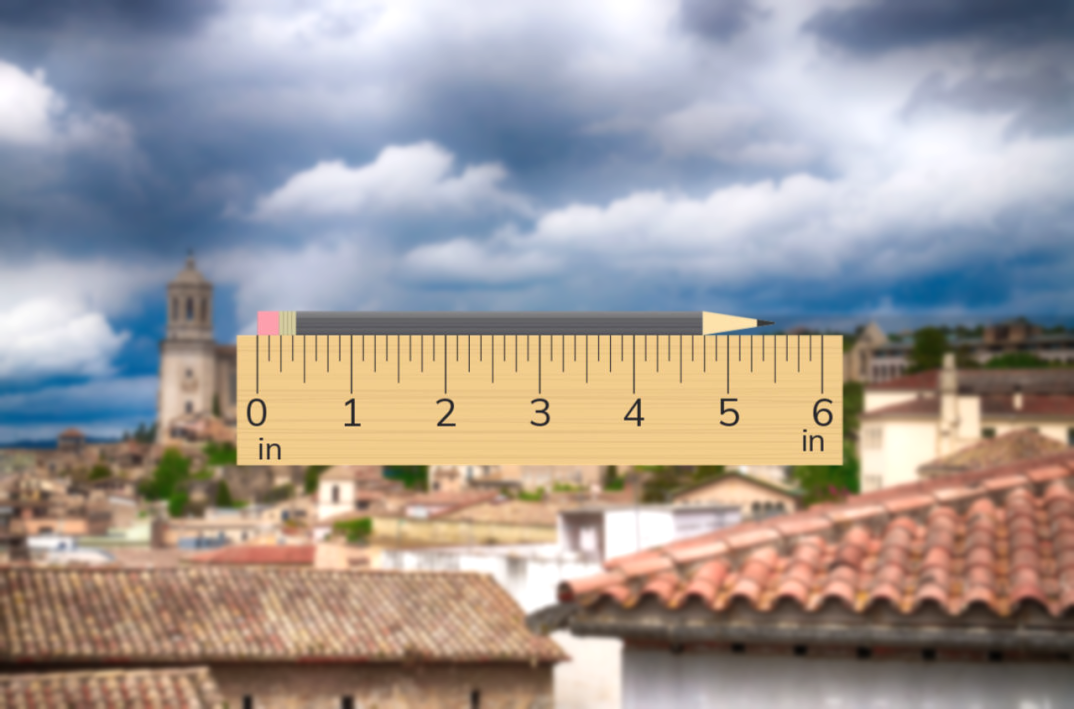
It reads **5.5** in
